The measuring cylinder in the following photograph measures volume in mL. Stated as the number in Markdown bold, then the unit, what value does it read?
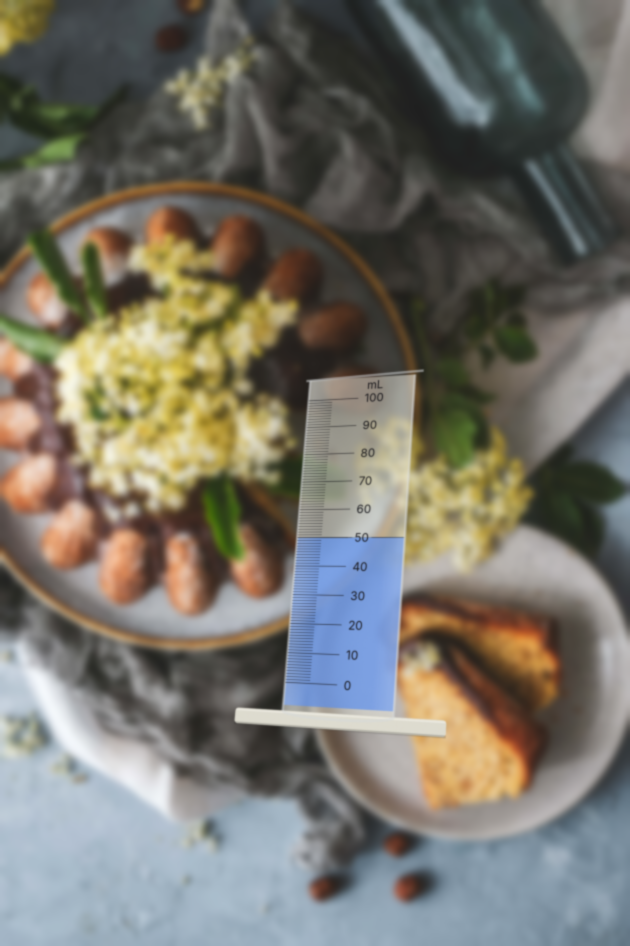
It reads **50** mL
